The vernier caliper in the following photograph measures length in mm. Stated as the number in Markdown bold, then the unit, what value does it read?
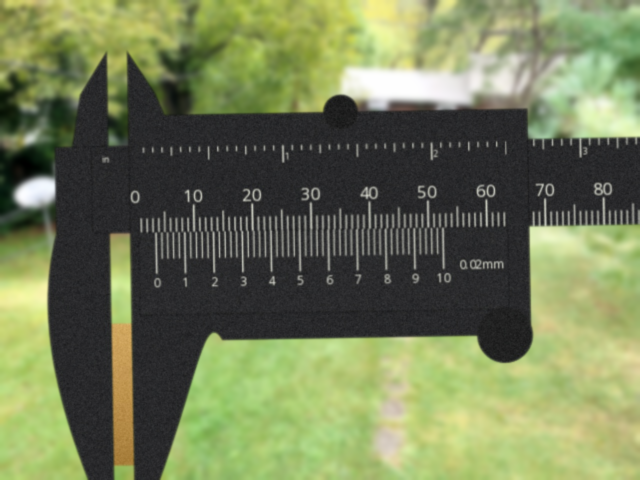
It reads **3.5** mm
